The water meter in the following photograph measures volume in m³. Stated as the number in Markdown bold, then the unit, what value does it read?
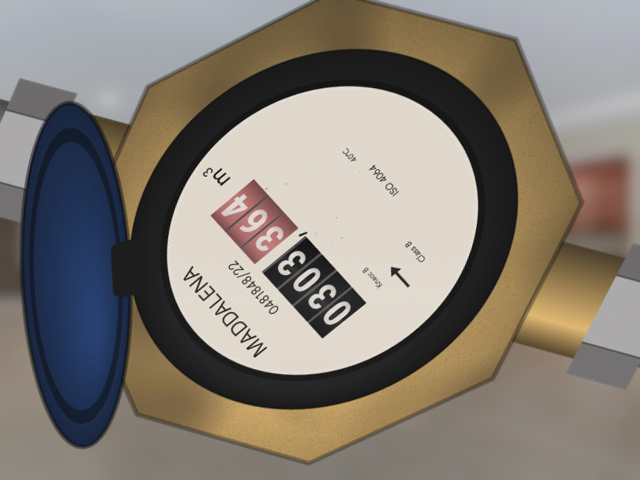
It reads **303.364** m³
